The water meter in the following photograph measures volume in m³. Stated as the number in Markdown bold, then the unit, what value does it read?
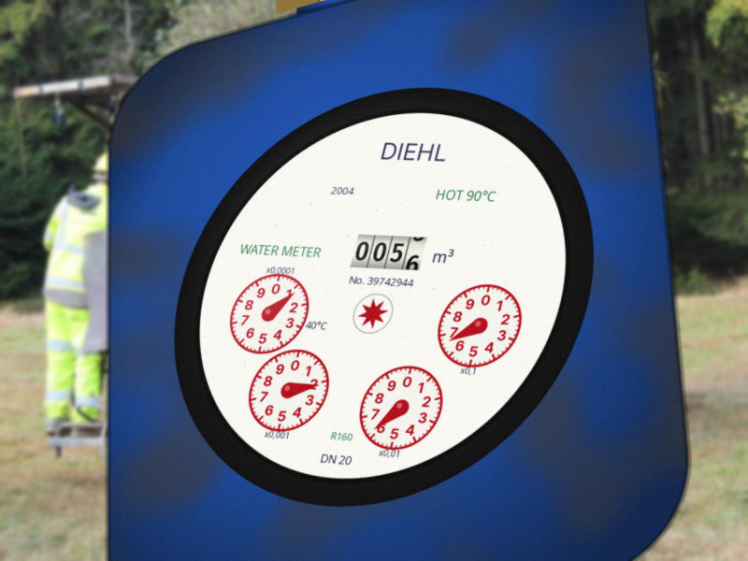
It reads **55.6621** m³
